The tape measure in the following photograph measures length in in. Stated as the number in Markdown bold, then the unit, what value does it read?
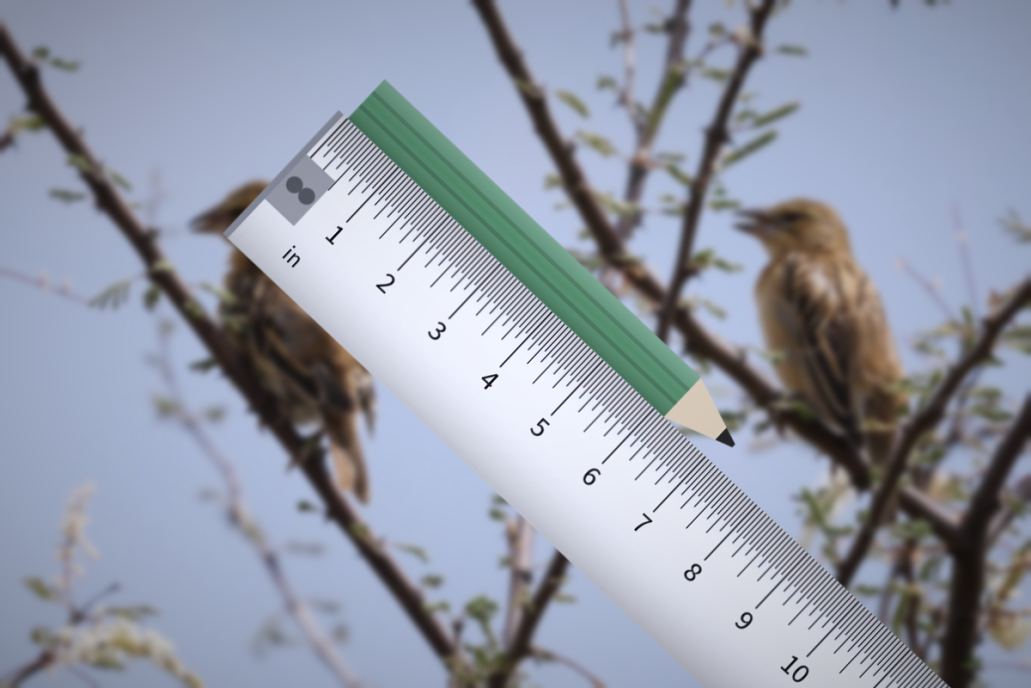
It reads **7.1875** in
